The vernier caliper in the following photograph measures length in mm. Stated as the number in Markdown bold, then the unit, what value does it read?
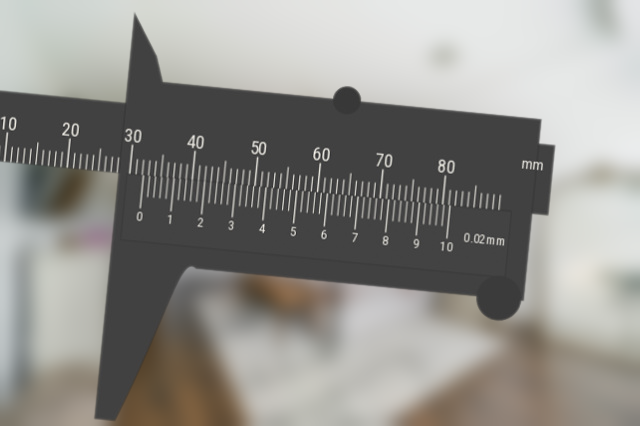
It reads **32.2** mm
